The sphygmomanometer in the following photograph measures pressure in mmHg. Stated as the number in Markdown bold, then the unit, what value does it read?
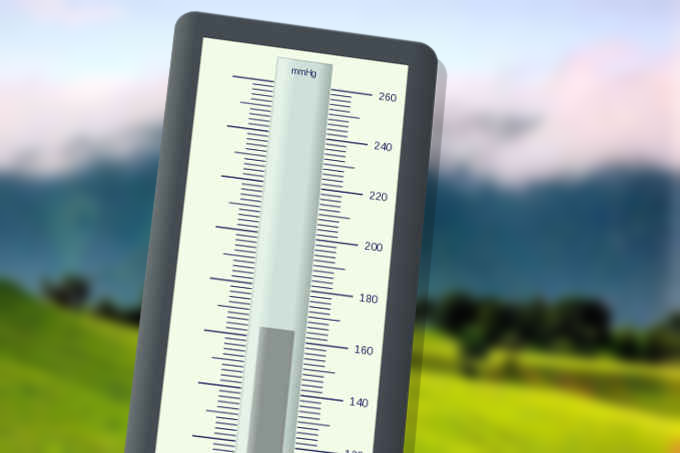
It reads **164** mmHg
